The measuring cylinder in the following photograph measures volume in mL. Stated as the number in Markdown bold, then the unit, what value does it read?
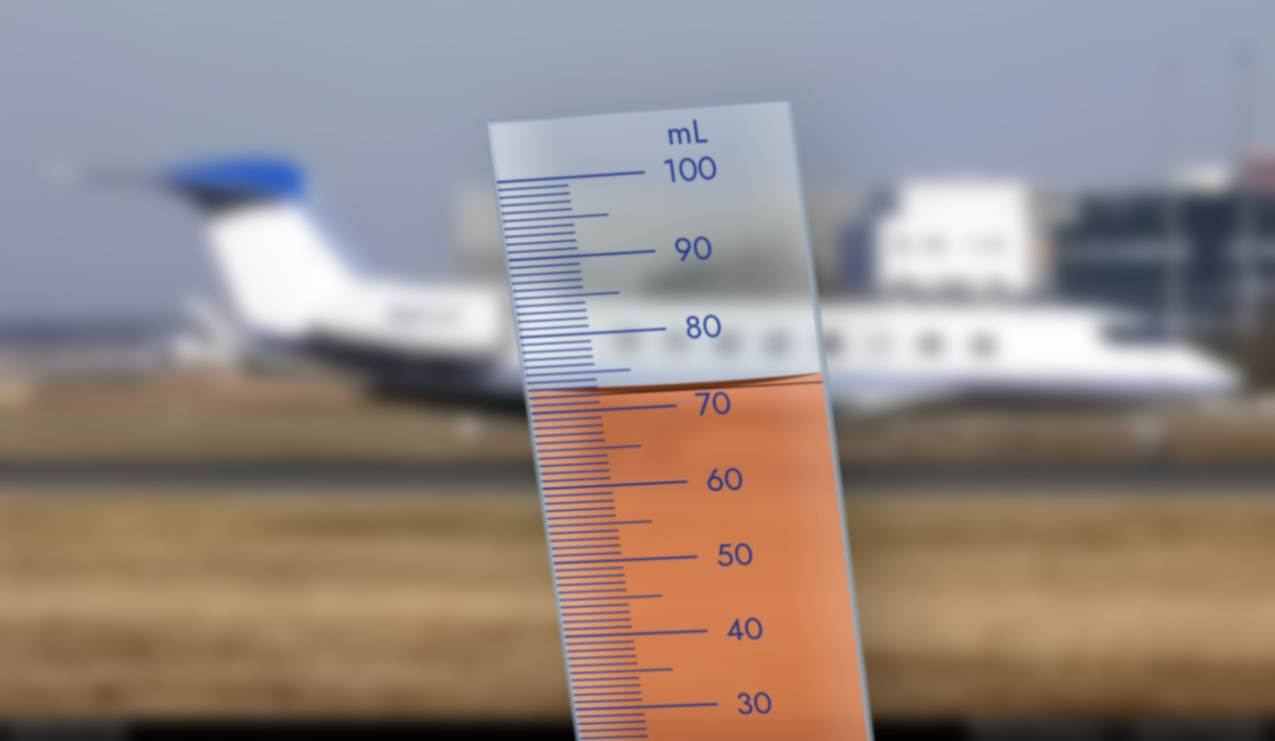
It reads **72** mL
